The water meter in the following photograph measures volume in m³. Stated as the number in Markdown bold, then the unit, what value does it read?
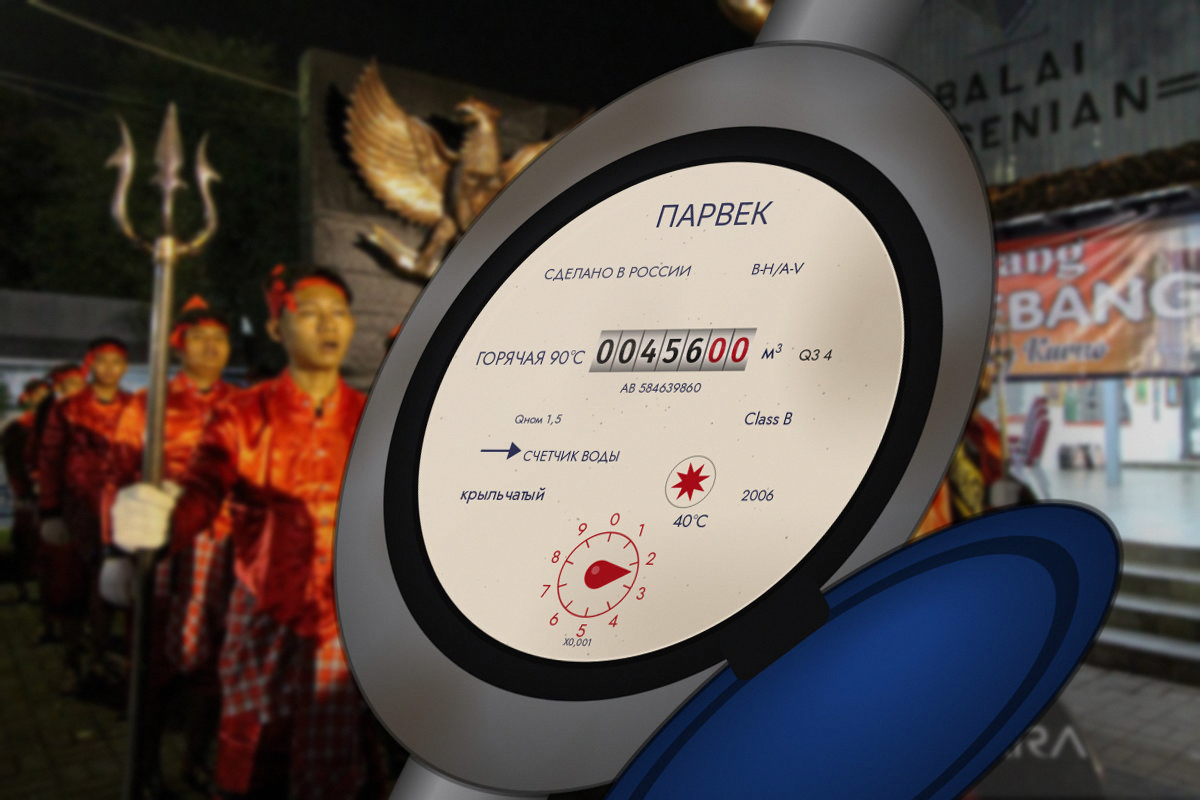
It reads **456.002** m³
